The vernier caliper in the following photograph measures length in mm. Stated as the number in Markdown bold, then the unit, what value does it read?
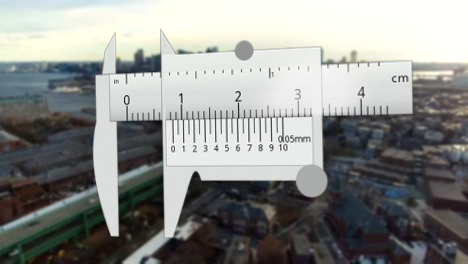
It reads **8.4** mm
